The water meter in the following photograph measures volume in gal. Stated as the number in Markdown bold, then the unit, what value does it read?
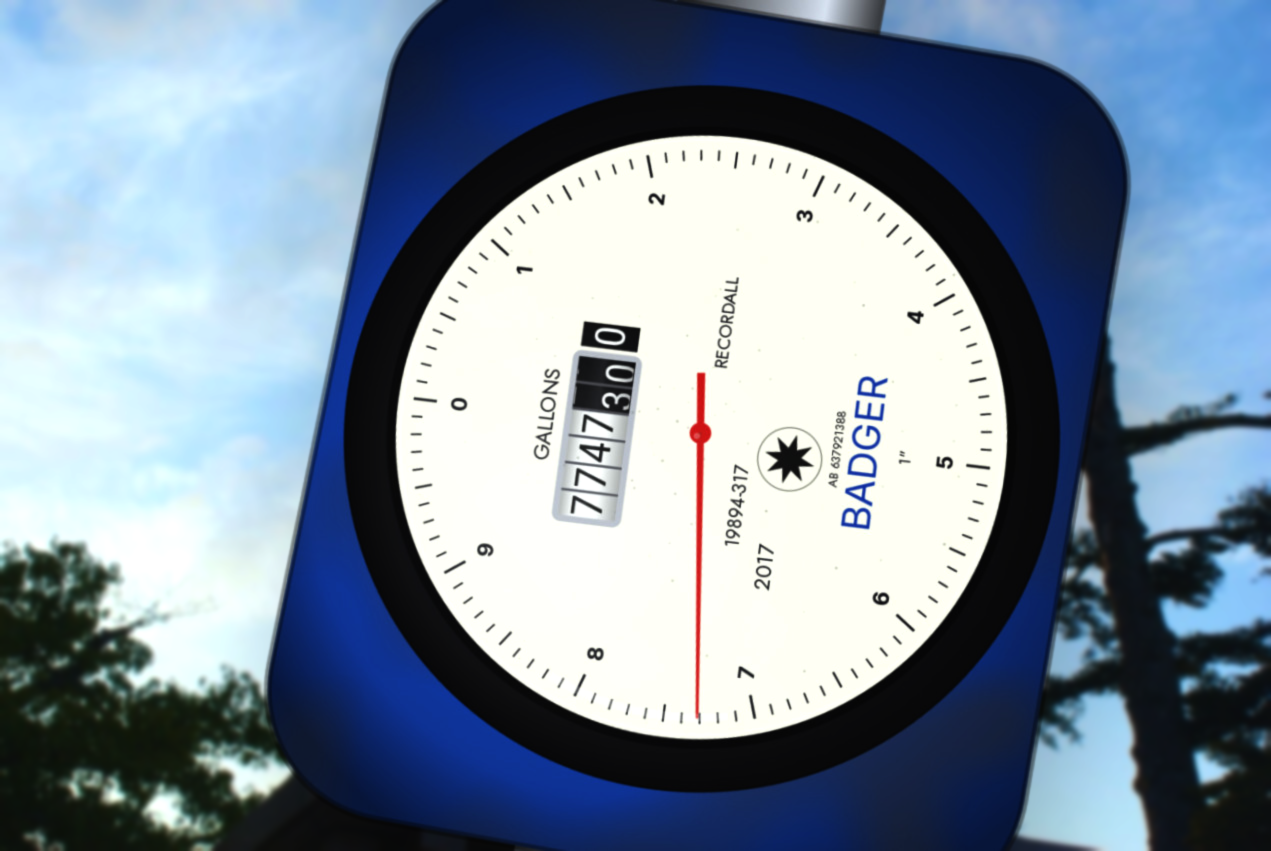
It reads **7747297.3** gal
